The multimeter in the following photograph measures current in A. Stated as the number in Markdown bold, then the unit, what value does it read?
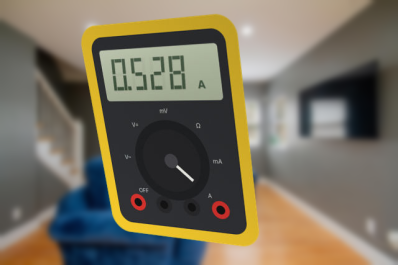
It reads **0.528** A
